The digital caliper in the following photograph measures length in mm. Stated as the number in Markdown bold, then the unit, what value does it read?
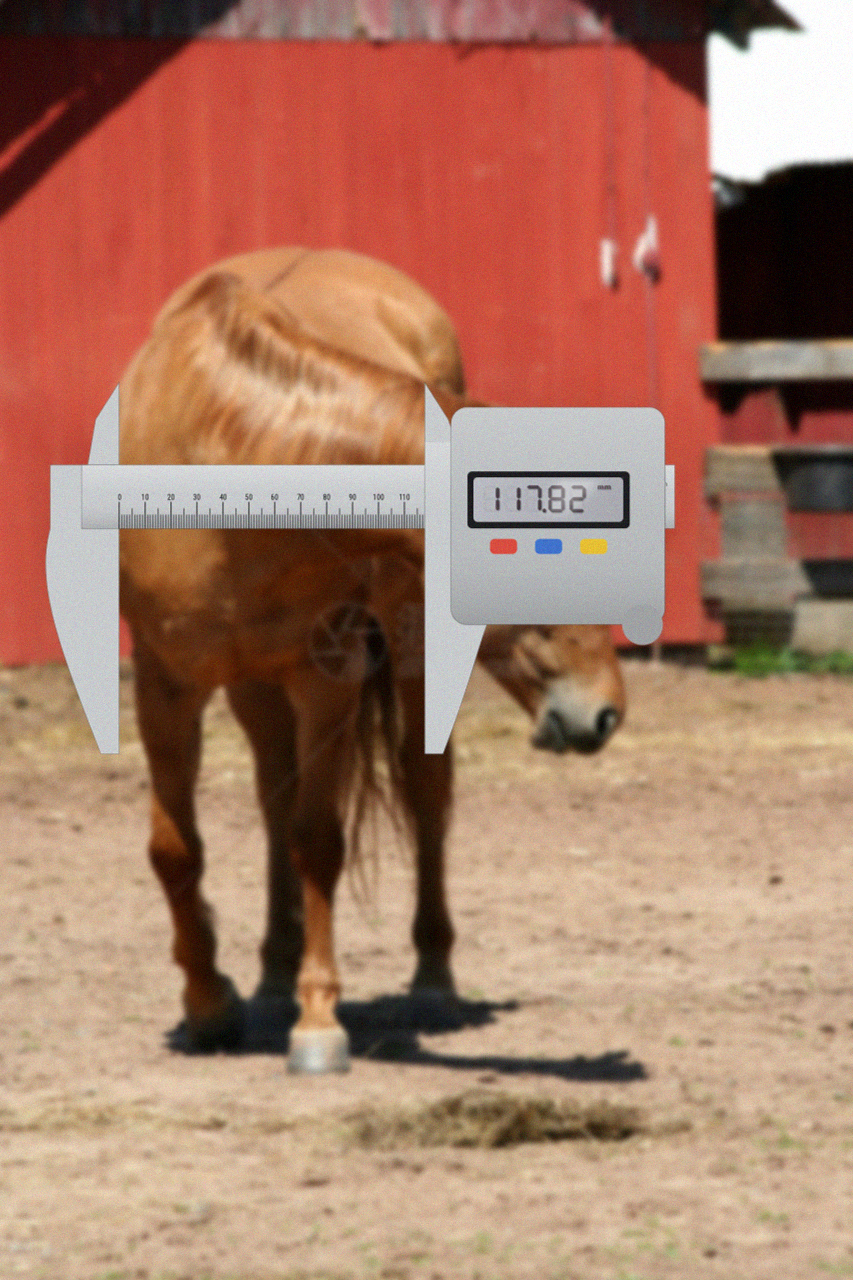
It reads **117.82** mm
